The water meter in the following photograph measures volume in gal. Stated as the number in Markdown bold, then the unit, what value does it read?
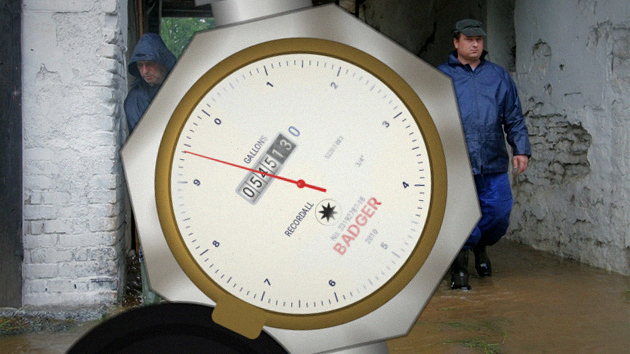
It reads **545129.4** gal
